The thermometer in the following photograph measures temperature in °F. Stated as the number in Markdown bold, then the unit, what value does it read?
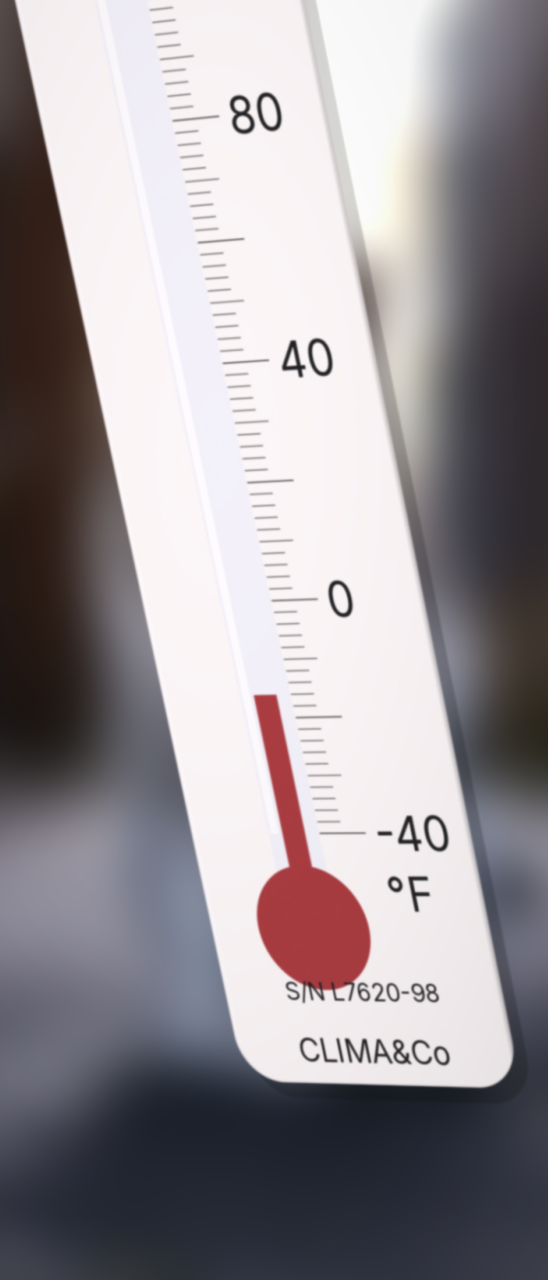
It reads **-16** °F
